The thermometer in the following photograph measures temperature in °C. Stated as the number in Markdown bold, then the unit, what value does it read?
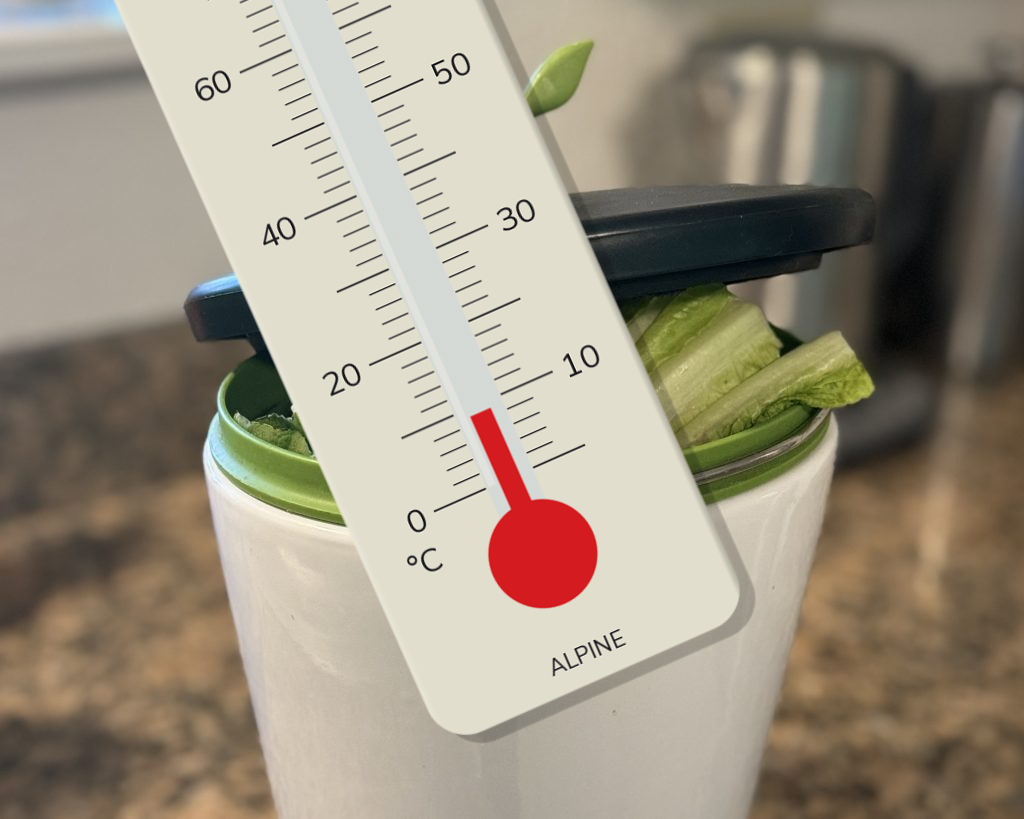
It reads **9** °C
